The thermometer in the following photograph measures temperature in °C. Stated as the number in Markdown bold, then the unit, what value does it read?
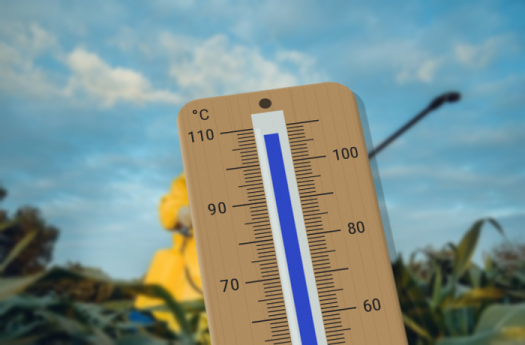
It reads **108** °C
